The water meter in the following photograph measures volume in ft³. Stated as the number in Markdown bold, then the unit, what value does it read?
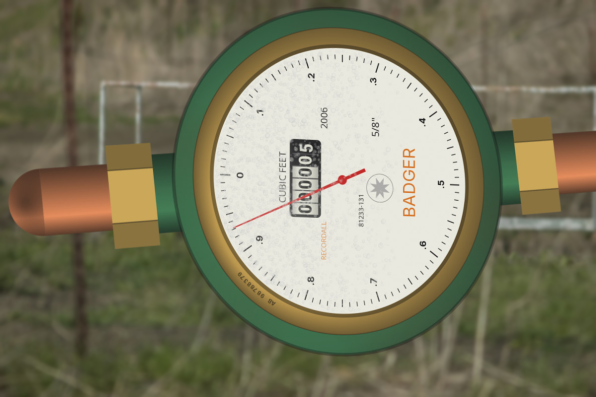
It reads **4.93** ft³
